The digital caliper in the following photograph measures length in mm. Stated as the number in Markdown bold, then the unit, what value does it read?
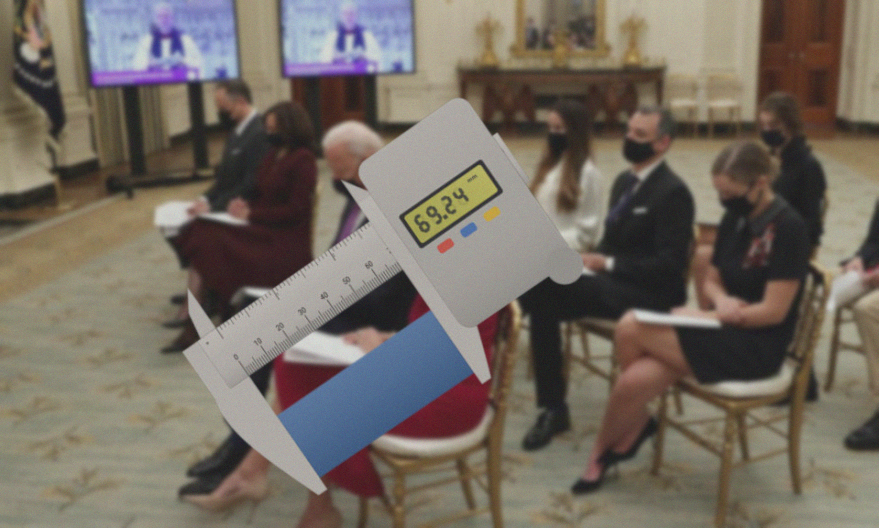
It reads **69.24** mm
